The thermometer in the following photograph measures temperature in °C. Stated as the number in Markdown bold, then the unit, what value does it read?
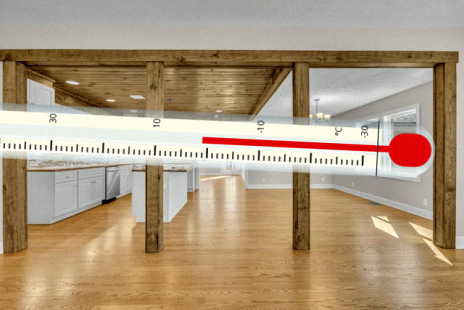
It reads **1** °C
